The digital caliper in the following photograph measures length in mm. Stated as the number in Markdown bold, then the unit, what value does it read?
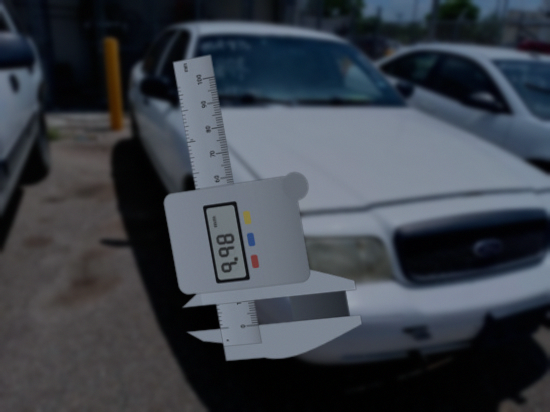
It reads **9.98** mm
